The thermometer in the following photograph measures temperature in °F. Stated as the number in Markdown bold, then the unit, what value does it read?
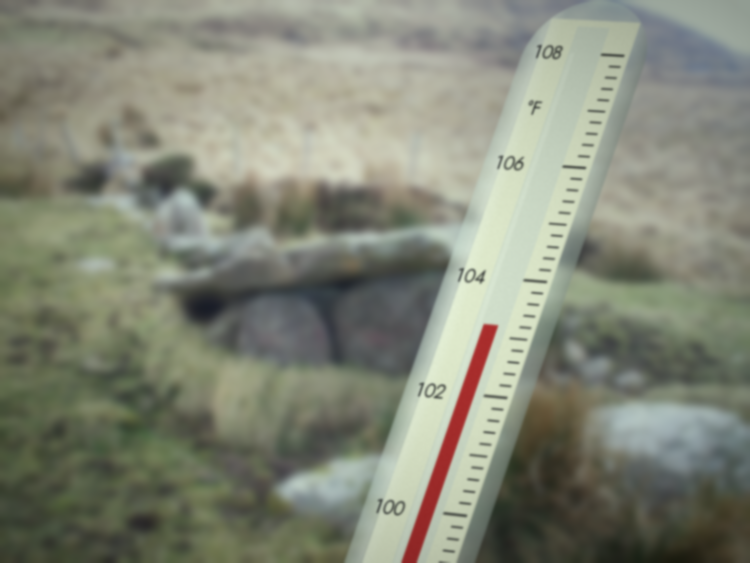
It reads **103.2** °F
